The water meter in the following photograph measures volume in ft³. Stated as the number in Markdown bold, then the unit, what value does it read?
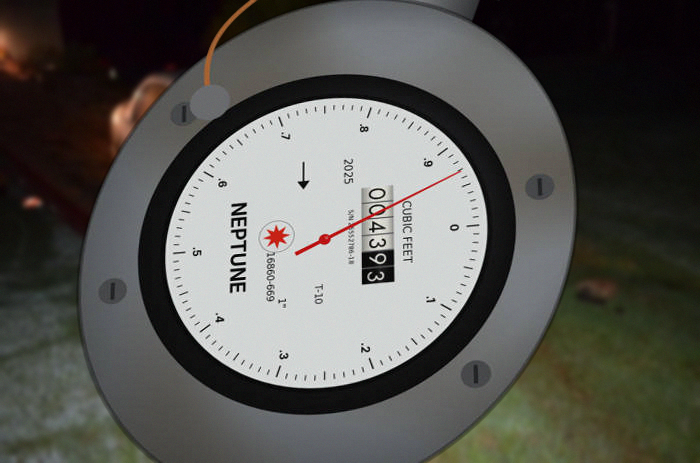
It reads **4392.93** ft³
